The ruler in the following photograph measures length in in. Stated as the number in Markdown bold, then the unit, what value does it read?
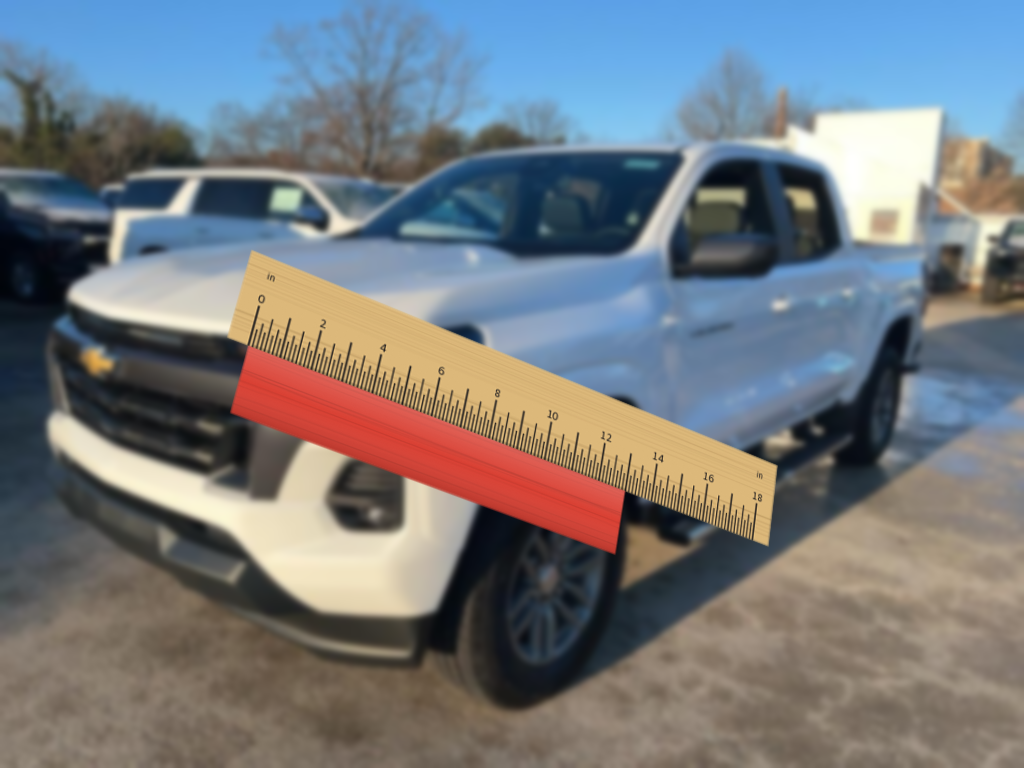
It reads **13** in
